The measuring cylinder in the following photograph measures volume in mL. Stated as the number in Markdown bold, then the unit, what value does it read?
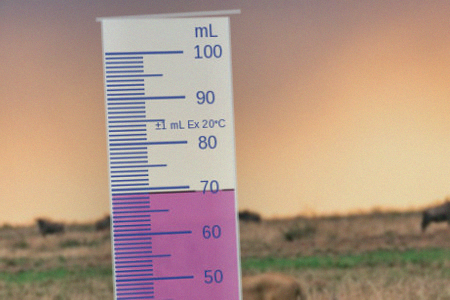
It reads **69** mL
